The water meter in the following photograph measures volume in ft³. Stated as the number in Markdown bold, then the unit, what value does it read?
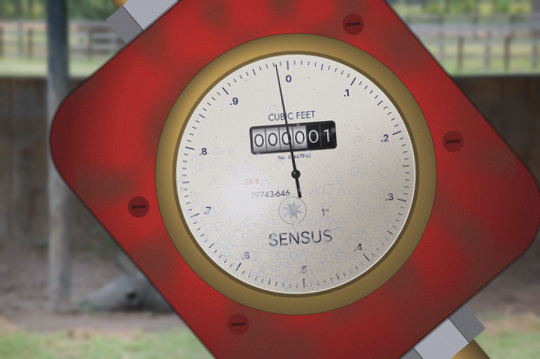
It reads **0.98** ft³
